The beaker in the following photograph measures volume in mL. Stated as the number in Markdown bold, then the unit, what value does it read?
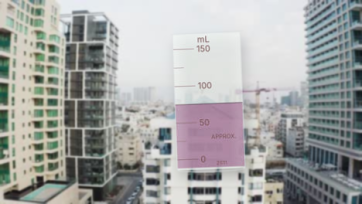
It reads **75** mL
